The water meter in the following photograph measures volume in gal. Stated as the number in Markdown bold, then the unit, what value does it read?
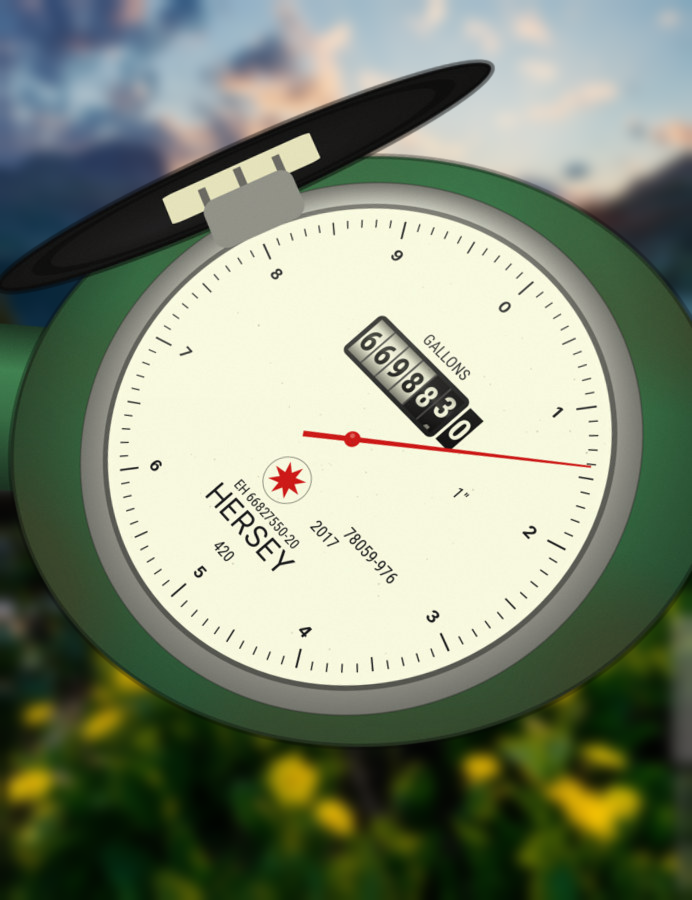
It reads **6698831.4** gal
